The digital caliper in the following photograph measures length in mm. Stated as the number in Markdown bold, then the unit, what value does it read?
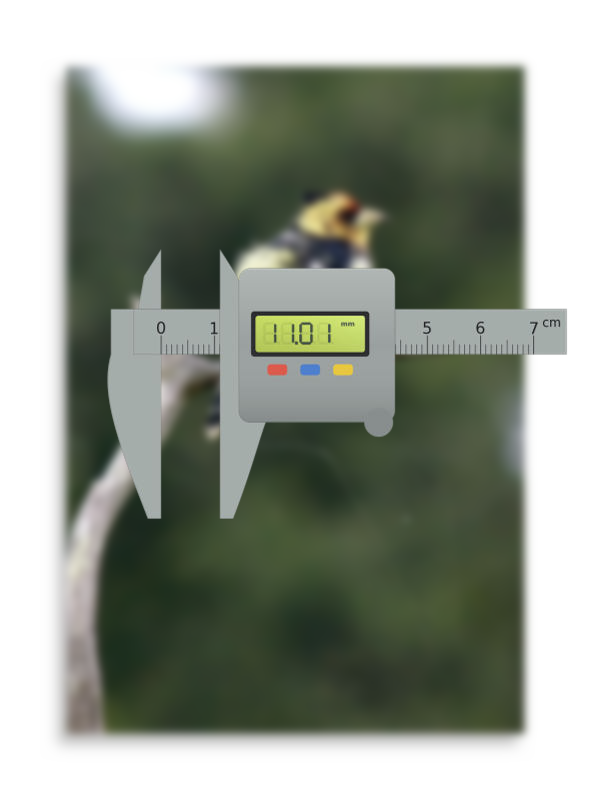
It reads **11.01** mm
